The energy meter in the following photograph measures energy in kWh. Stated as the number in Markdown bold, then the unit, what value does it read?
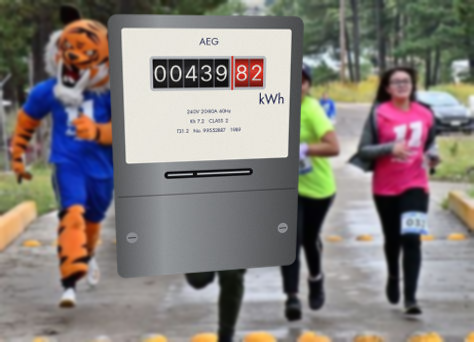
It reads **439.82** kWh
